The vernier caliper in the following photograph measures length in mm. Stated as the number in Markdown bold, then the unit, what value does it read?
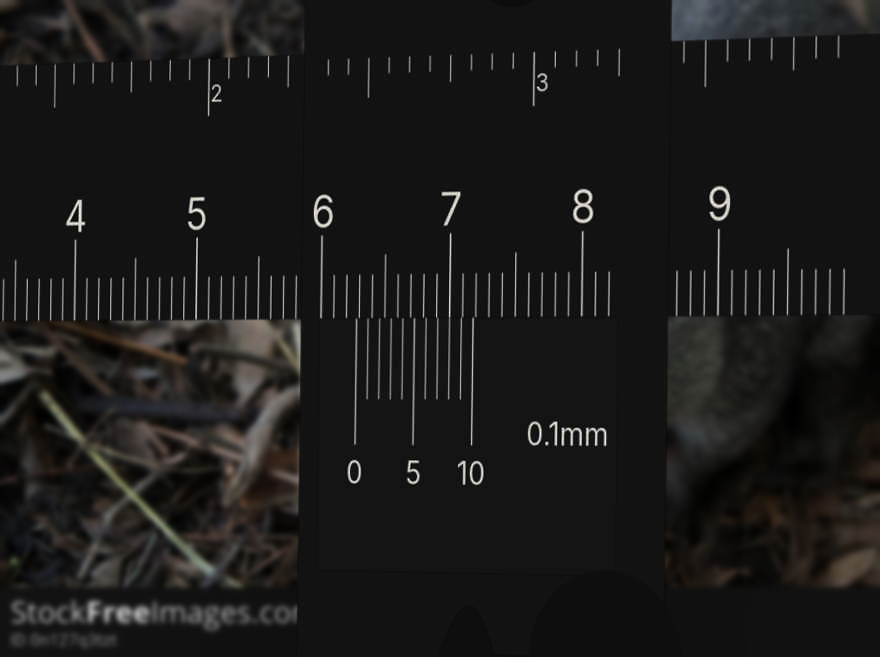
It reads **62.8** mm
